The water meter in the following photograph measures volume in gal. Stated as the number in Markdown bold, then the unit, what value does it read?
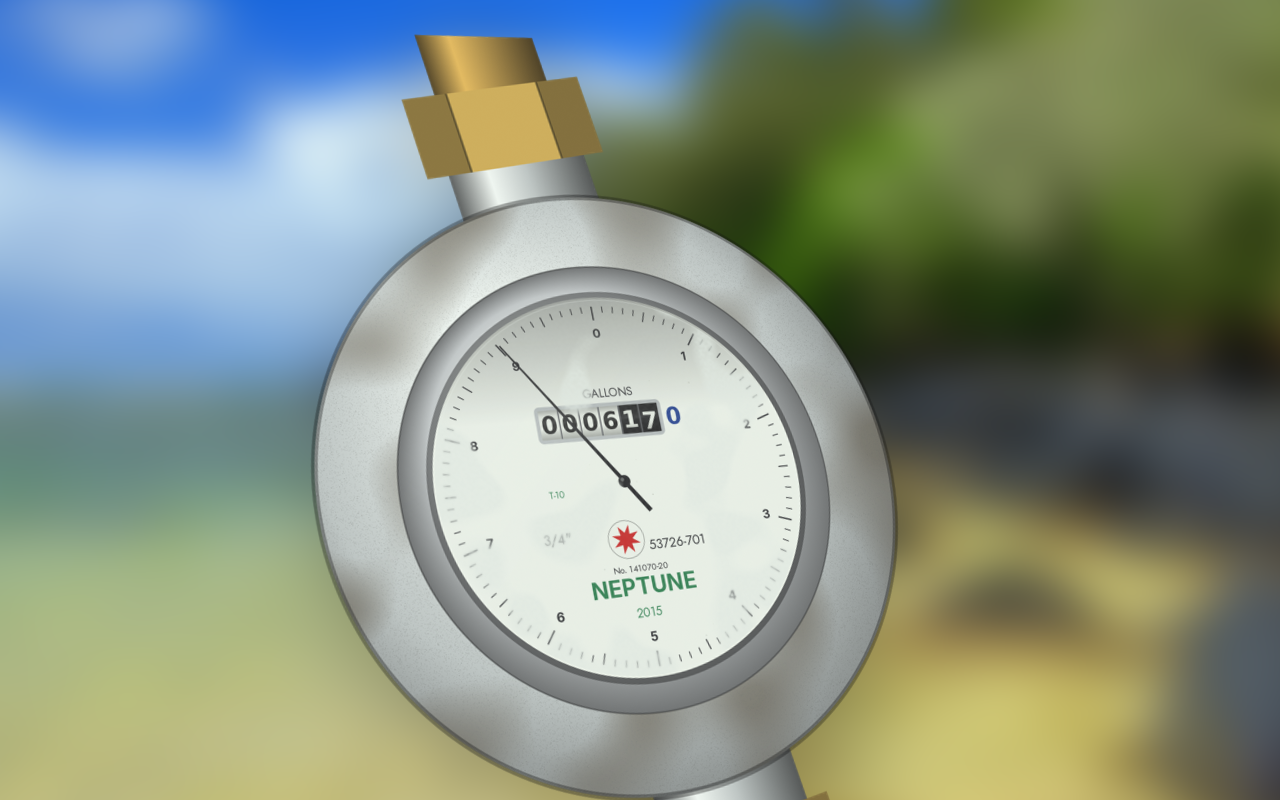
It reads **6169.0** gal
